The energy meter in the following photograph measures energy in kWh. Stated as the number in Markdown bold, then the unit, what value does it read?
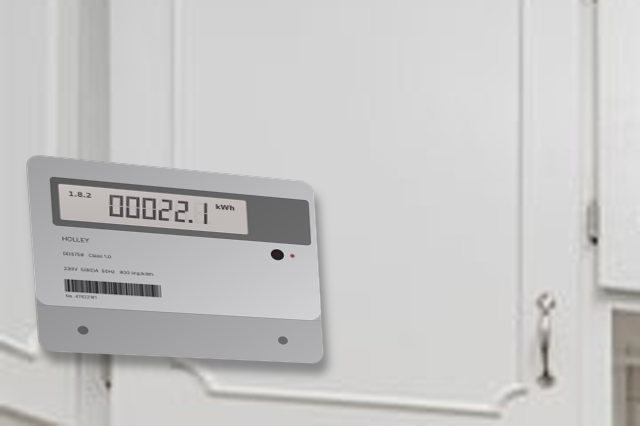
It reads **22.1** kWh
